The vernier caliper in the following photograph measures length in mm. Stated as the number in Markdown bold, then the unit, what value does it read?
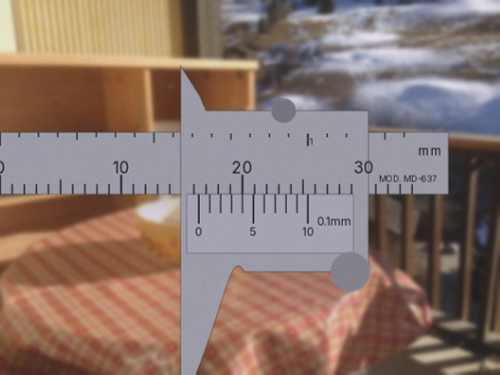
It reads **16.4** mm
